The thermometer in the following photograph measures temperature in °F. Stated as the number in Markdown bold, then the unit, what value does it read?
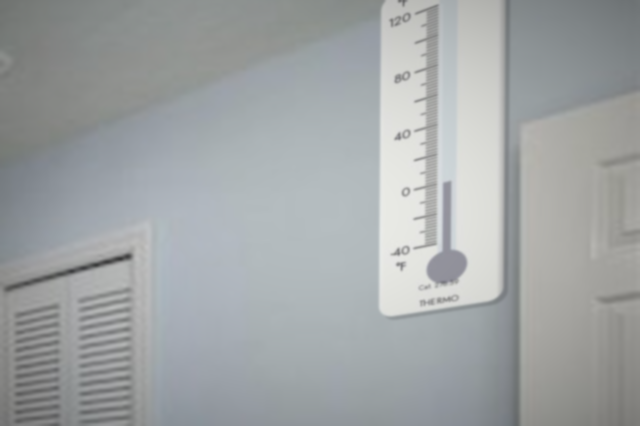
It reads **0** °F
